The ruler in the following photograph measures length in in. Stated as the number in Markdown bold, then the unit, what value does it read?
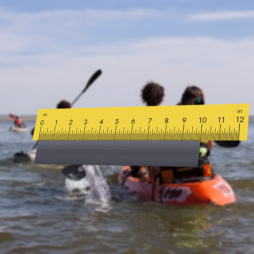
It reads **10** in
